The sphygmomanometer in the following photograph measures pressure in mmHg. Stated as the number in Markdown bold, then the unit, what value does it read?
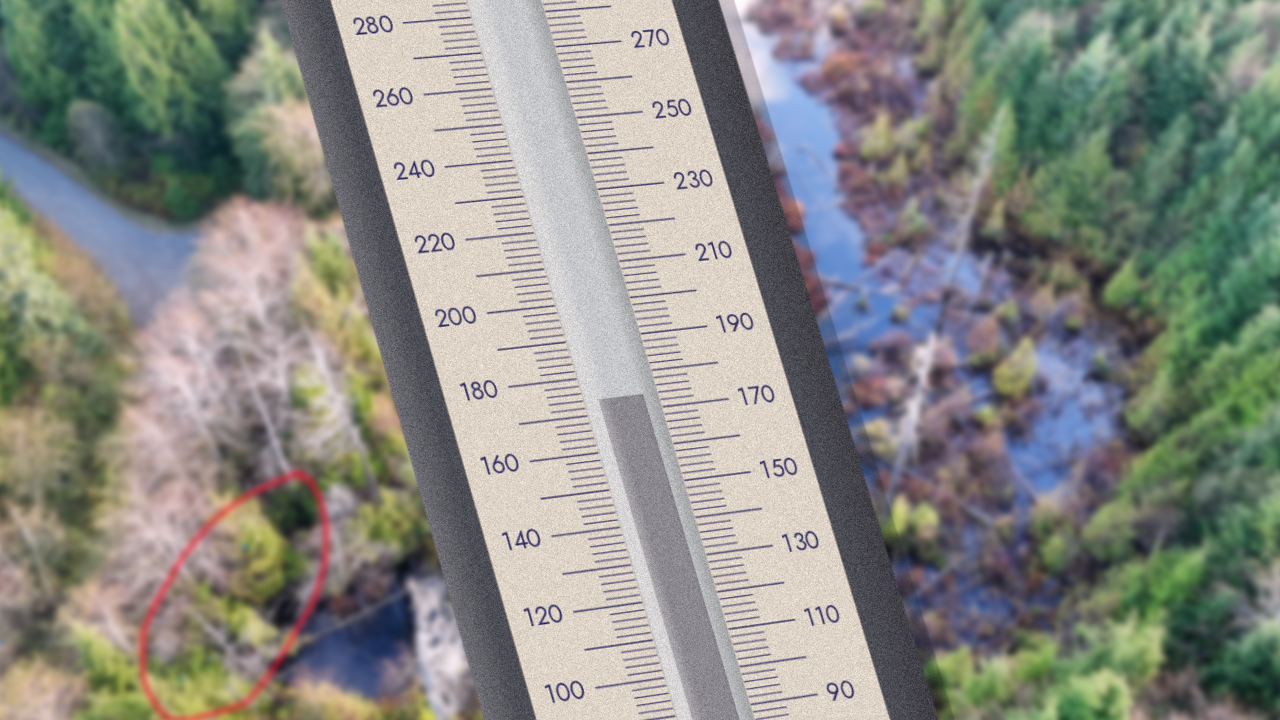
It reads **174** mmHg
